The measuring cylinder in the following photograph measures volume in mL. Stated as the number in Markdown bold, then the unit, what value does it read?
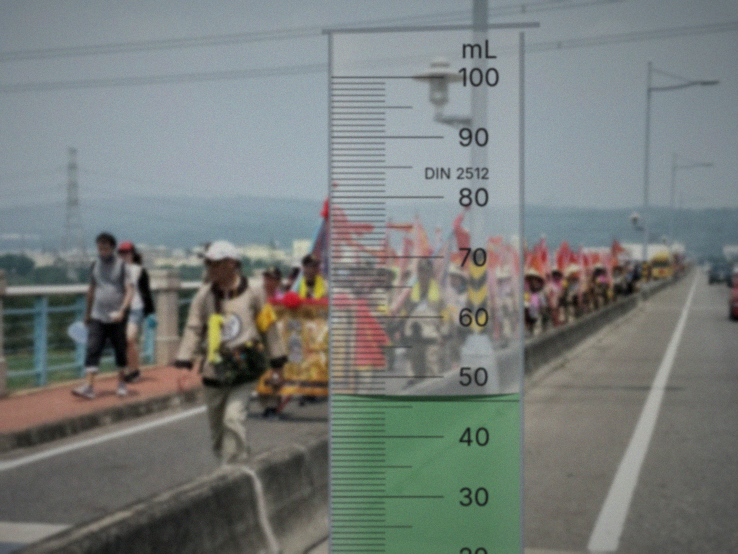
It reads **46** mL
